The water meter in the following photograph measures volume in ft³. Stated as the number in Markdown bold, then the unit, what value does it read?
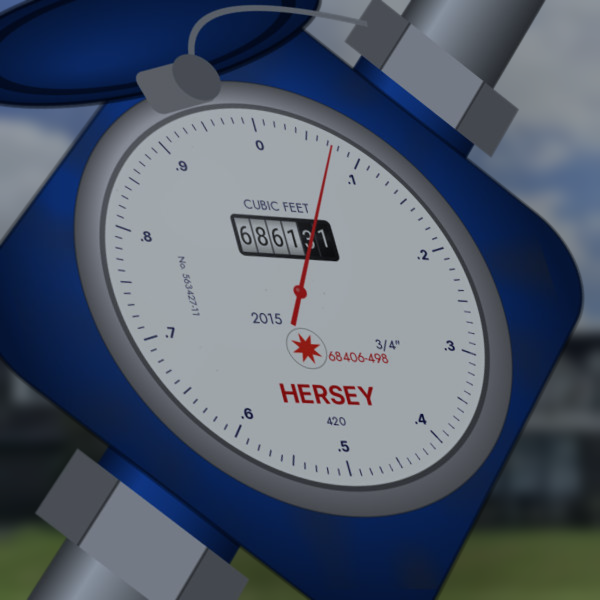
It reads **686131.07** ft³
